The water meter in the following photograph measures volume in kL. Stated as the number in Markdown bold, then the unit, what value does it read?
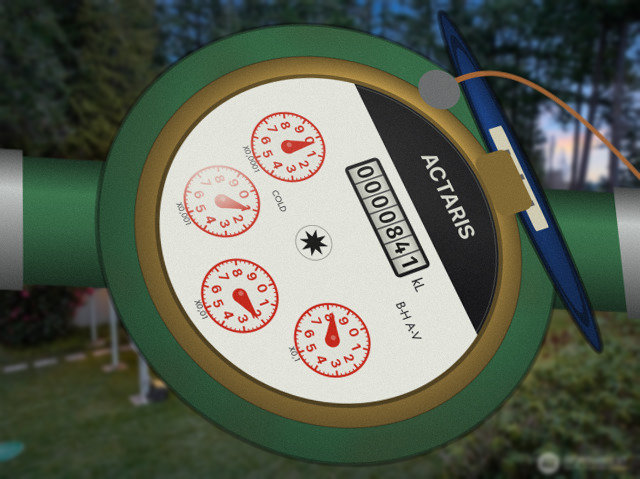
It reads **841.8210** kL
